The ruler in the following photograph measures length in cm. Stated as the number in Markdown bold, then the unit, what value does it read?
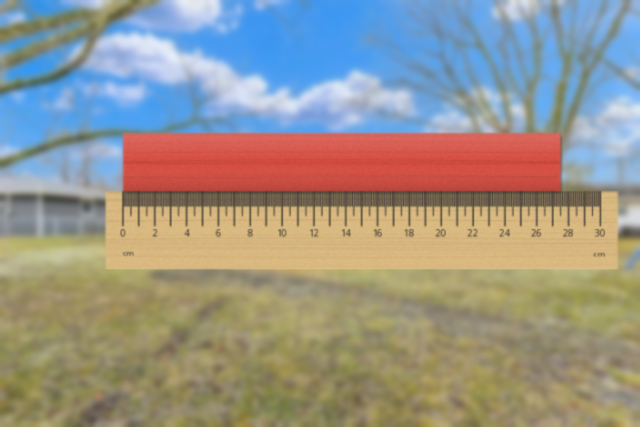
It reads **27.5** cm
